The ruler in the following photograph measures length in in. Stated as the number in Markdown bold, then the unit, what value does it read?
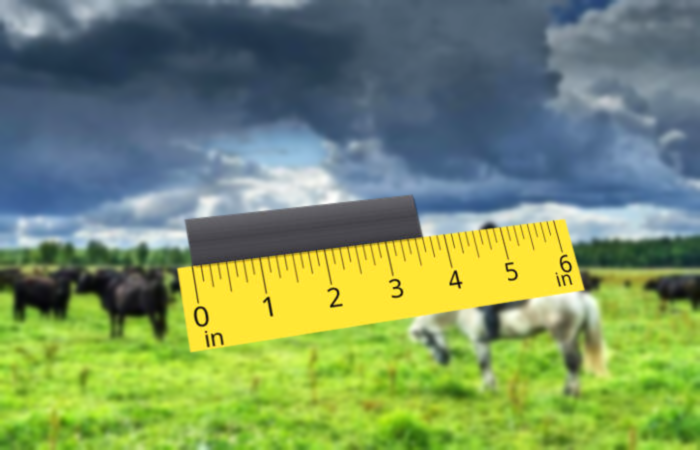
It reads **3.625** in
